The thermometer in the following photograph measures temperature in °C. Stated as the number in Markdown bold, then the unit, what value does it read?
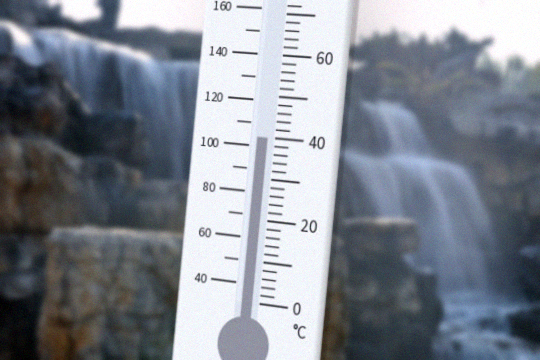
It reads **40** °C
